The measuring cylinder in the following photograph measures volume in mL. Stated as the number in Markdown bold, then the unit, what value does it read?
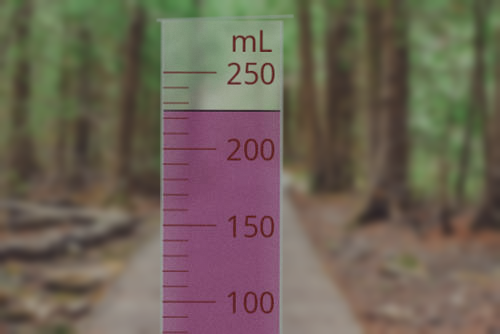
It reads **225** mL
